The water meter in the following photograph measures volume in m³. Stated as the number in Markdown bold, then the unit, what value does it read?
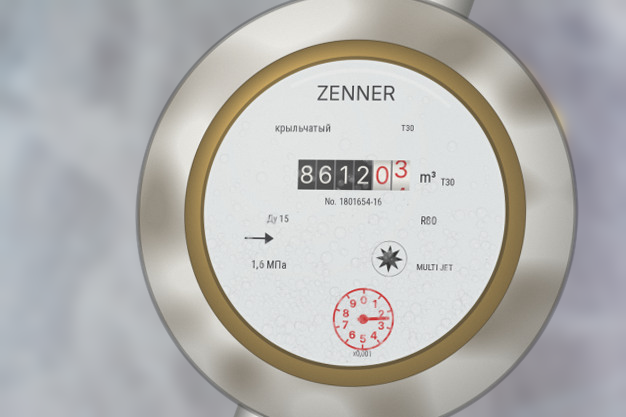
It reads **8612.032** m³
